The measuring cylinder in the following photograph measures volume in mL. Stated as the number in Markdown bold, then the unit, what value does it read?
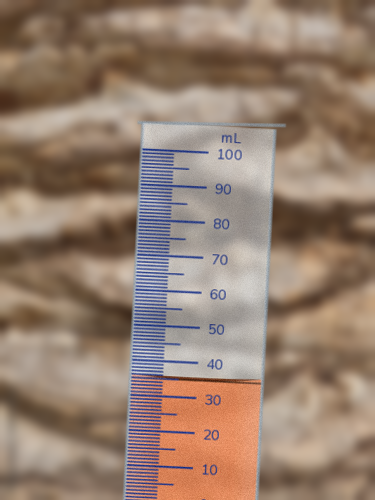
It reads **35** mL
